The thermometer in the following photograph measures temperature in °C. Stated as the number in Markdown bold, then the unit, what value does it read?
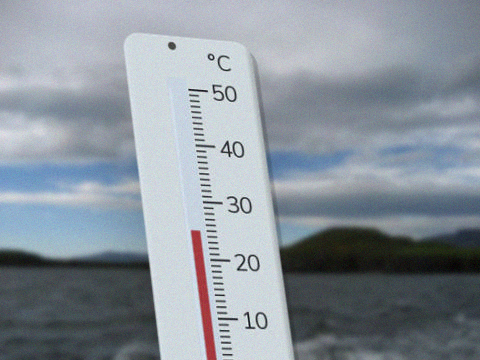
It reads **25** °C
